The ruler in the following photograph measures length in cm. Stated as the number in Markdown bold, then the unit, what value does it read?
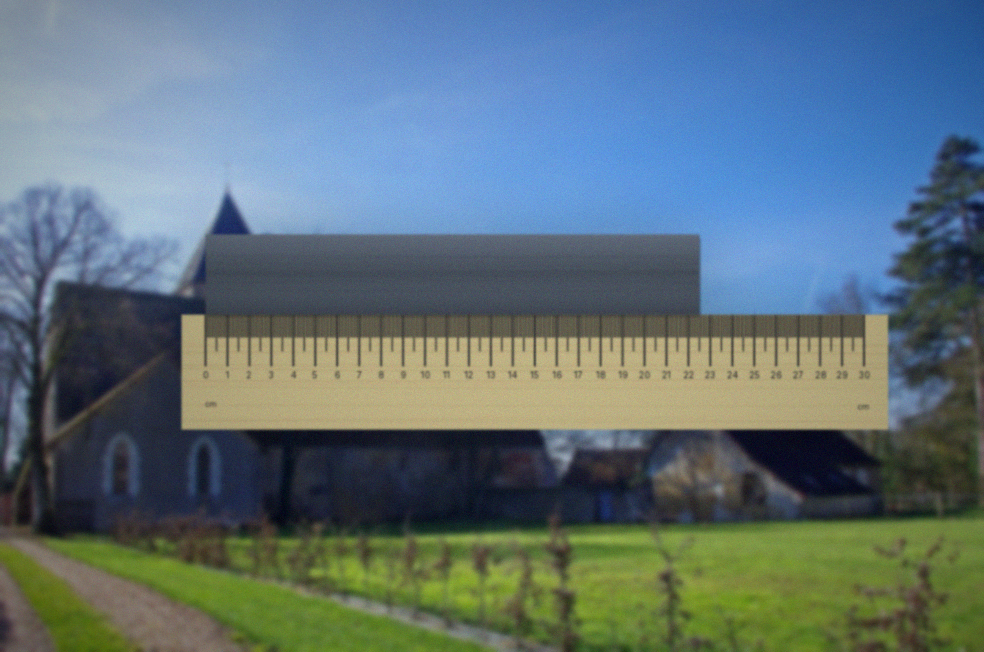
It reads **22.5** cm
